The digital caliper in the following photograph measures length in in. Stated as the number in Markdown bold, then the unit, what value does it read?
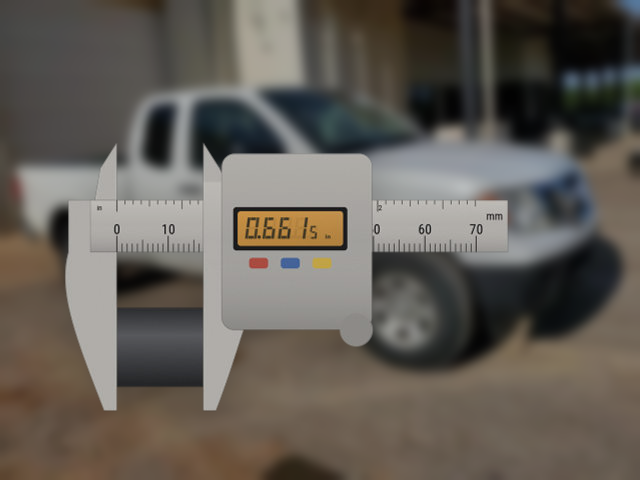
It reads **0.6615** in
